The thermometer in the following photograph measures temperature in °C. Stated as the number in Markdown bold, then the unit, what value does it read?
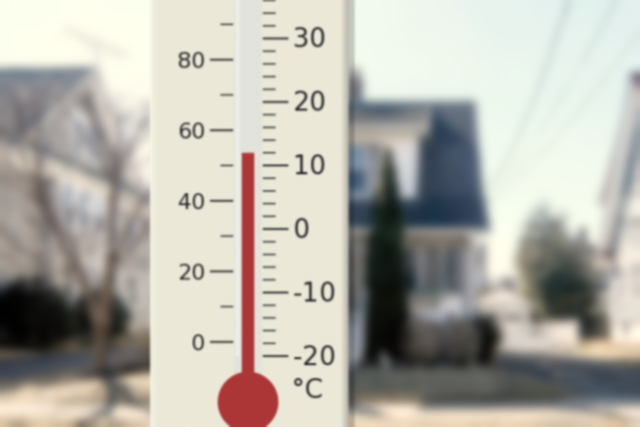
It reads **12** °C
